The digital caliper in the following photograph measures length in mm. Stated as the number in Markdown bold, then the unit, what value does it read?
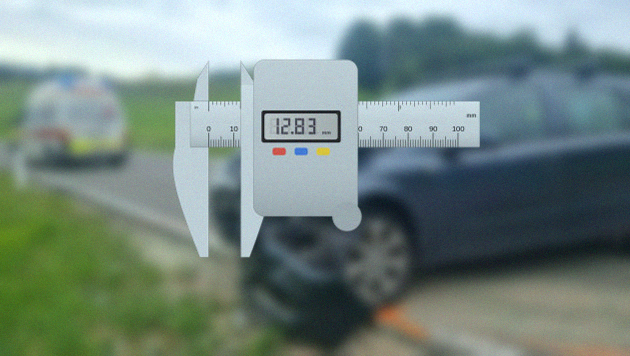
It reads **12.83** mm
